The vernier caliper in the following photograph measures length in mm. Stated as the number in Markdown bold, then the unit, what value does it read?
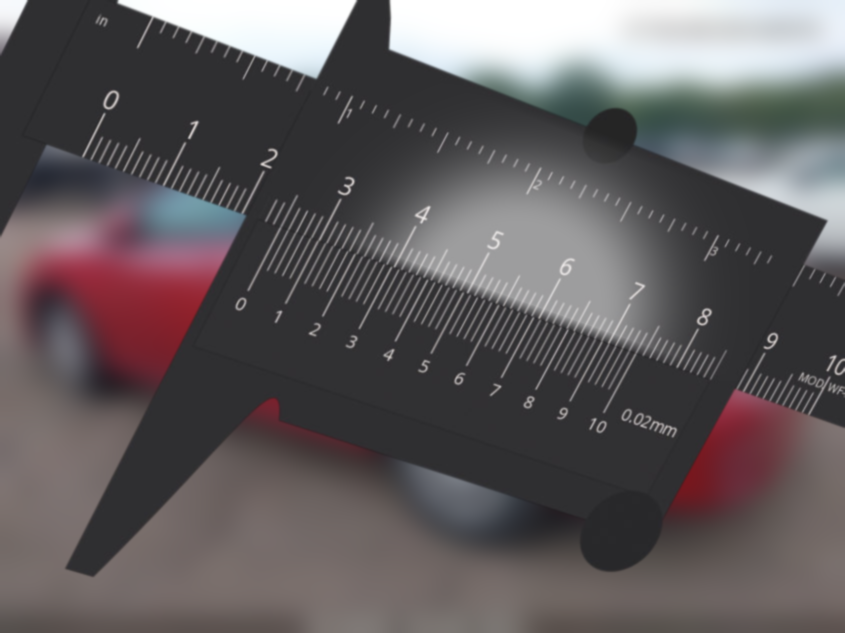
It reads **25.0** mm
